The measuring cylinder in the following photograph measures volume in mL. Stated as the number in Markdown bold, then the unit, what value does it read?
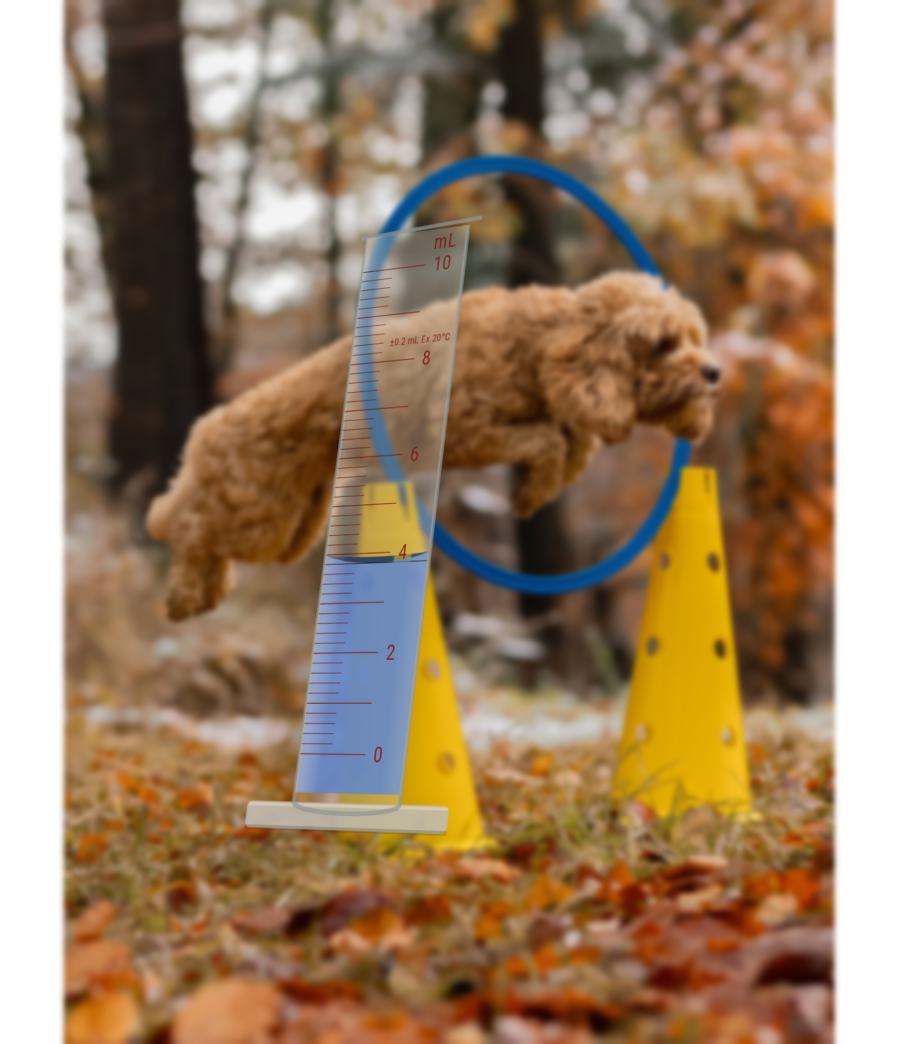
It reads **3.8** mL
